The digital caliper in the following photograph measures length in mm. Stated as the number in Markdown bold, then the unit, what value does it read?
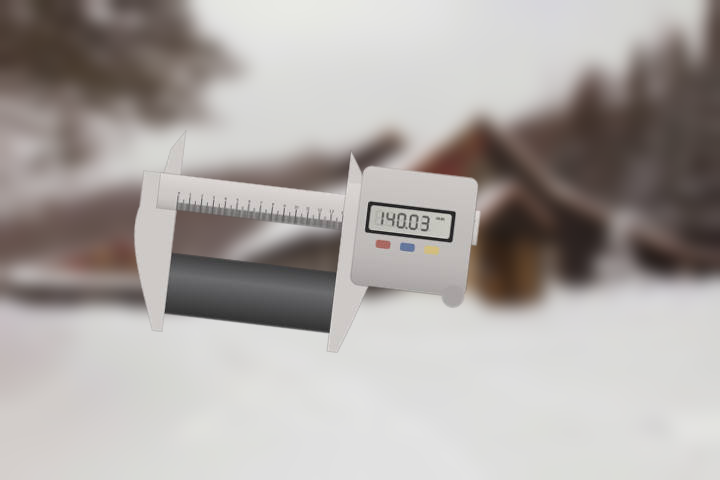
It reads **140.03** mm
